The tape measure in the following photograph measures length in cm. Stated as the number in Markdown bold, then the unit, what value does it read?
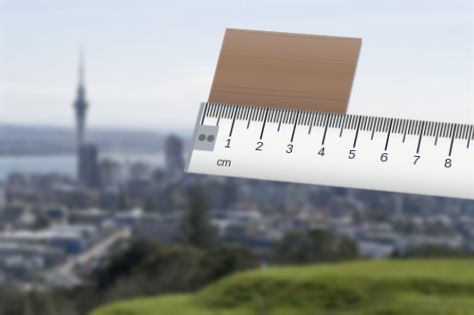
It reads **4.5** cm
